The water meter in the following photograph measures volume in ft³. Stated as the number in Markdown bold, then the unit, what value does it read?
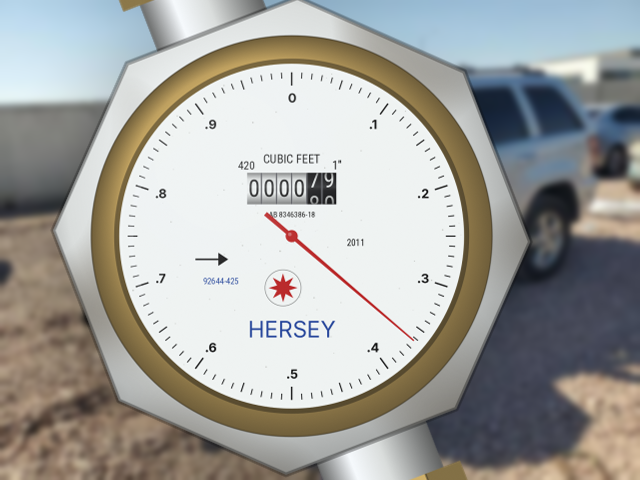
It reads **79.36** ft³
